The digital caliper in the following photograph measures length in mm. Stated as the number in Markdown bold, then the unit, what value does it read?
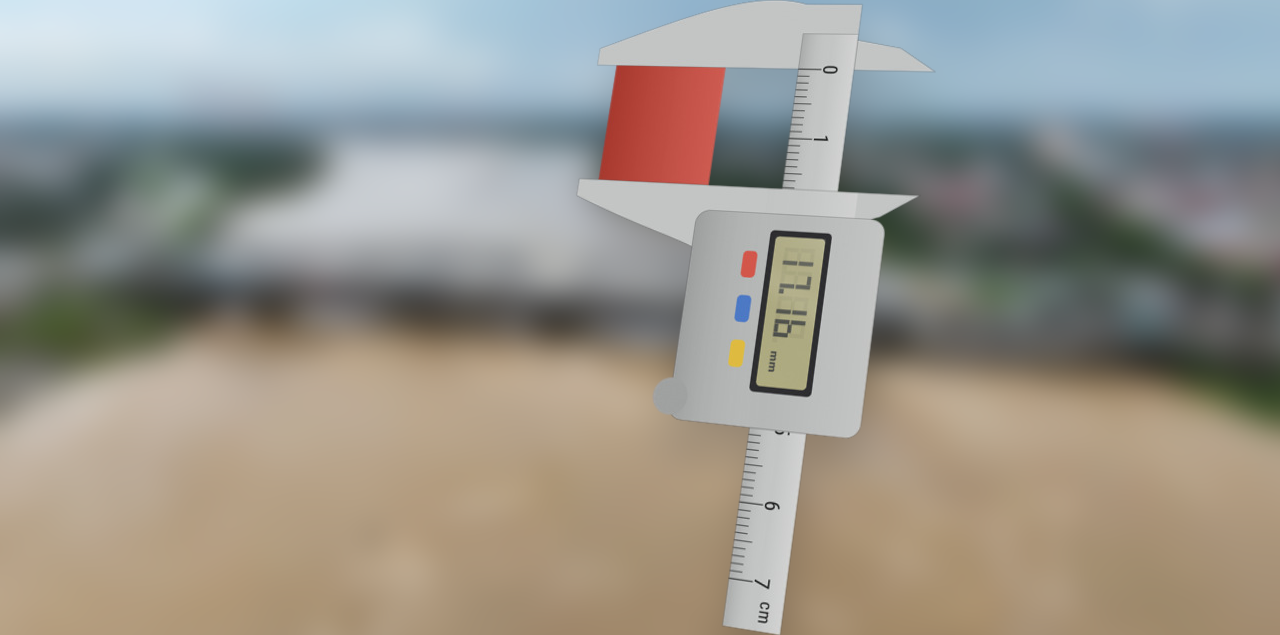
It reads **17.16** mm
